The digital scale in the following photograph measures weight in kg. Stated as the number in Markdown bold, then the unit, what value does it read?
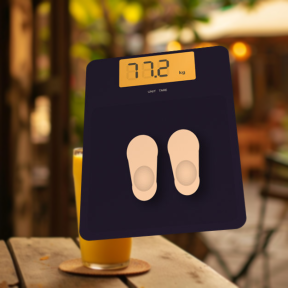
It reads **77.2** kg
